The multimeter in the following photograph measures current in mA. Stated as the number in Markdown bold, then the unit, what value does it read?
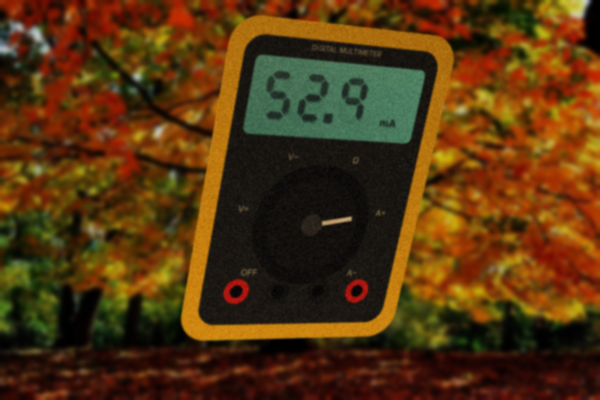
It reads **52.9** mA
